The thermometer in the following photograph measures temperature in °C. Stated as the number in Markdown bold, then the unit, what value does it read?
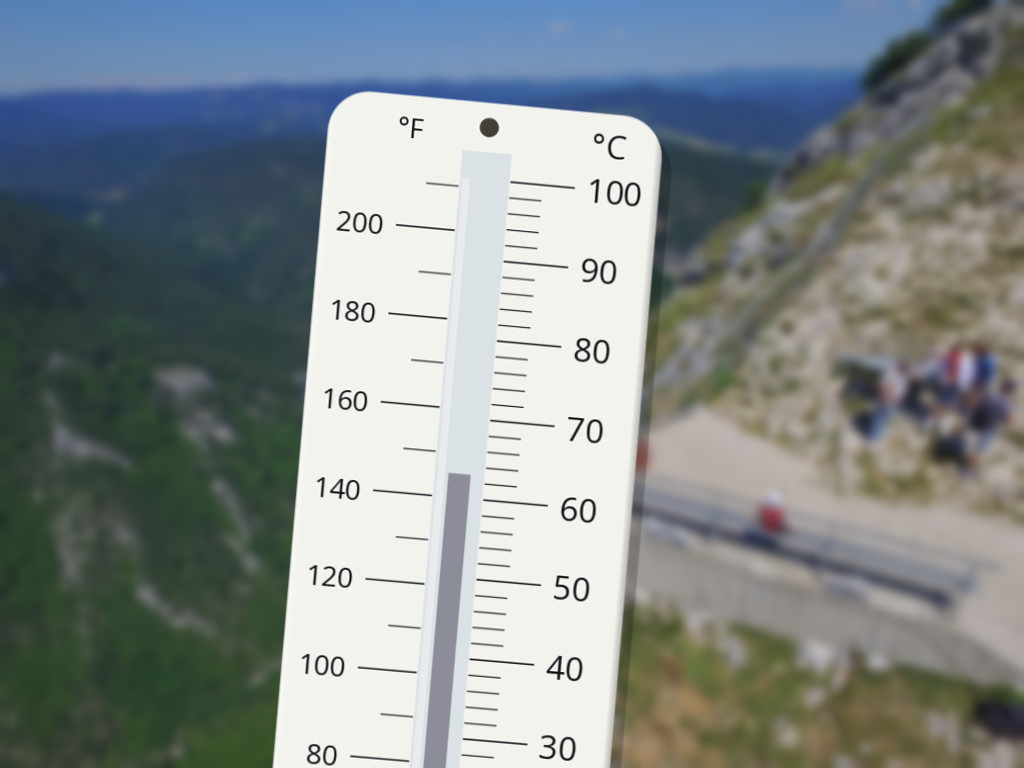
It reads **63** °C
